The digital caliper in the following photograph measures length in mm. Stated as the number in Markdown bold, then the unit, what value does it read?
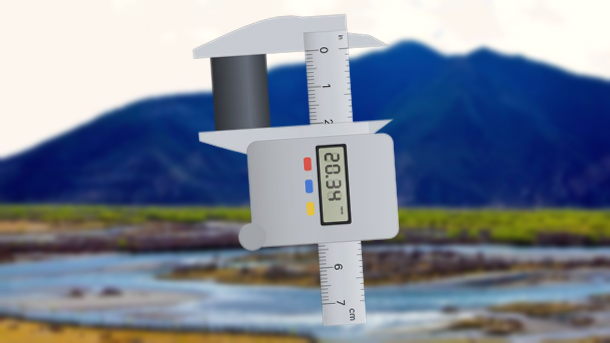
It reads **20.34** mm
